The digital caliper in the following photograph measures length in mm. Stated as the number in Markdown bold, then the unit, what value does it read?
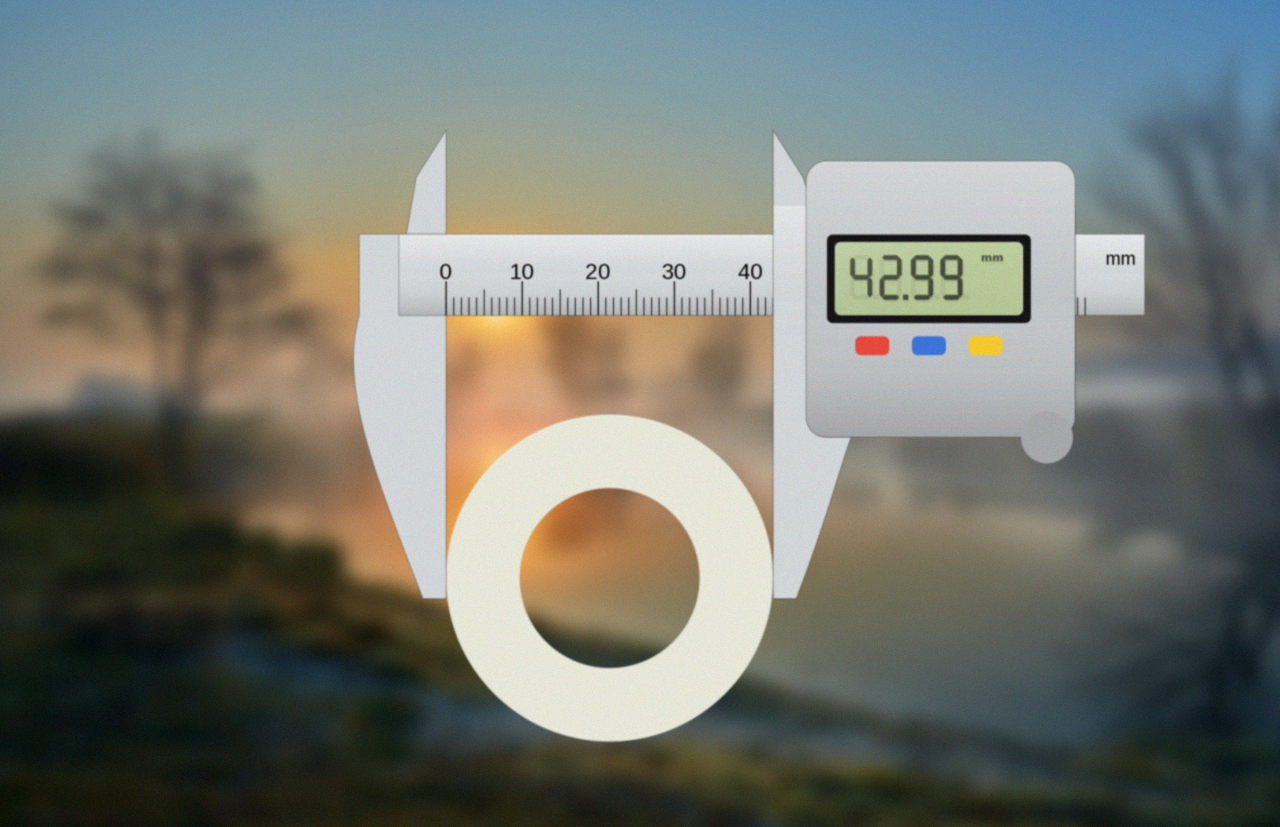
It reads **42.99** mm
